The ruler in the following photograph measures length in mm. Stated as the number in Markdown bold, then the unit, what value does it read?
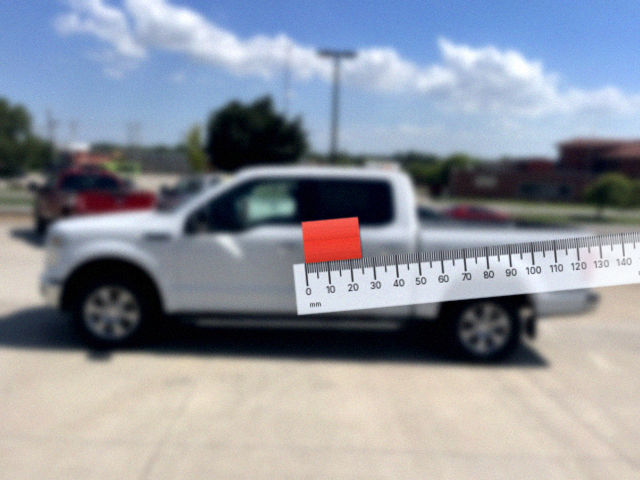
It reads **25** mm
